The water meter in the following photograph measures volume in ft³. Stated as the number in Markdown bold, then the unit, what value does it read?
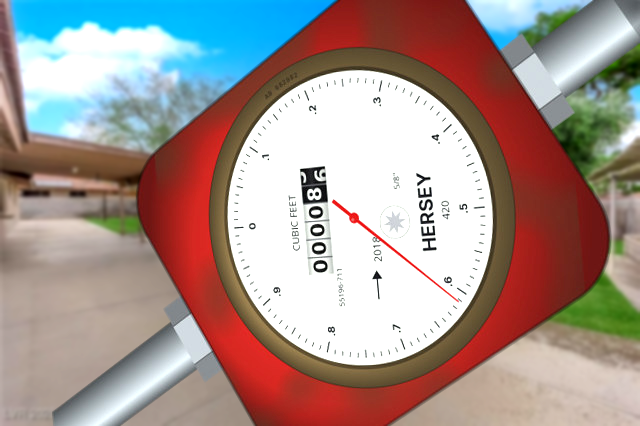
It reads **85.61** ft³
